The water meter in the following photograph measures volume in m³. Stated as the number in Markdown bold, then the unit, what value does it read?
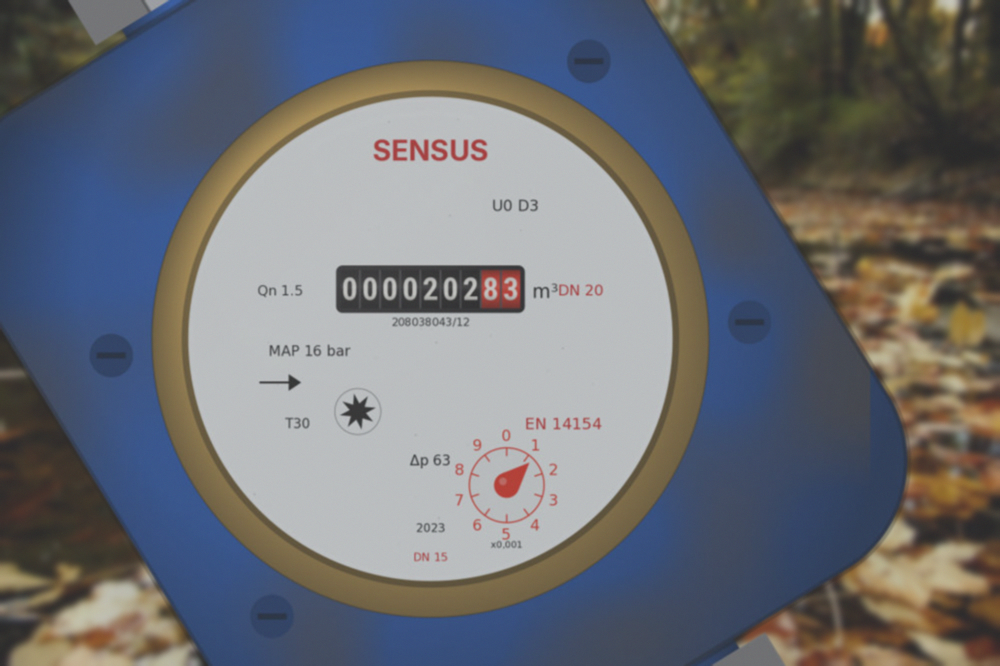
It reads **202.831** m³
